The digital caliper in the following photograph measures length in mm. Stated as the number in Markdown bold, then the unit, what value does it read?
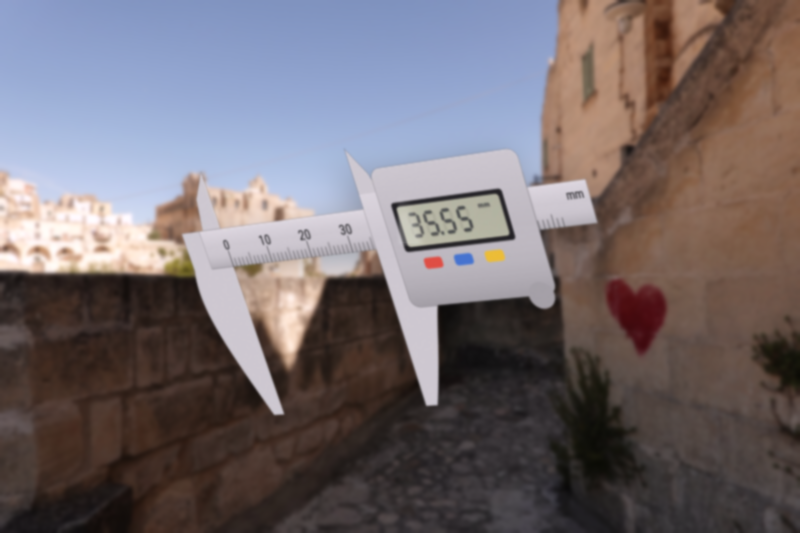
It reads **35.55** mm
